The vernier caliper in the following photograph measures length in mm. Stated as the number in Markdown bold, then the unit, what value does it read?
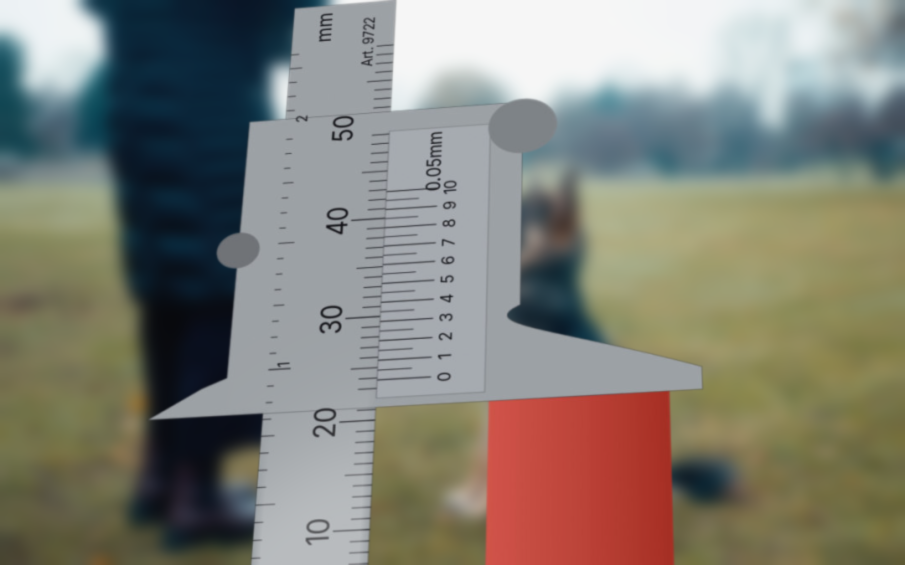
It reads **23.8** mm
